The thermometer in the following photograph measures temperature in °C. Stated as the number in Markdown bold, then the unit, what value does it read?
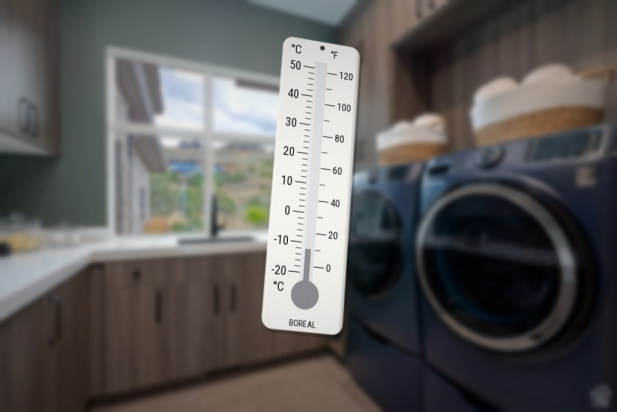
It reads **-12** °C
